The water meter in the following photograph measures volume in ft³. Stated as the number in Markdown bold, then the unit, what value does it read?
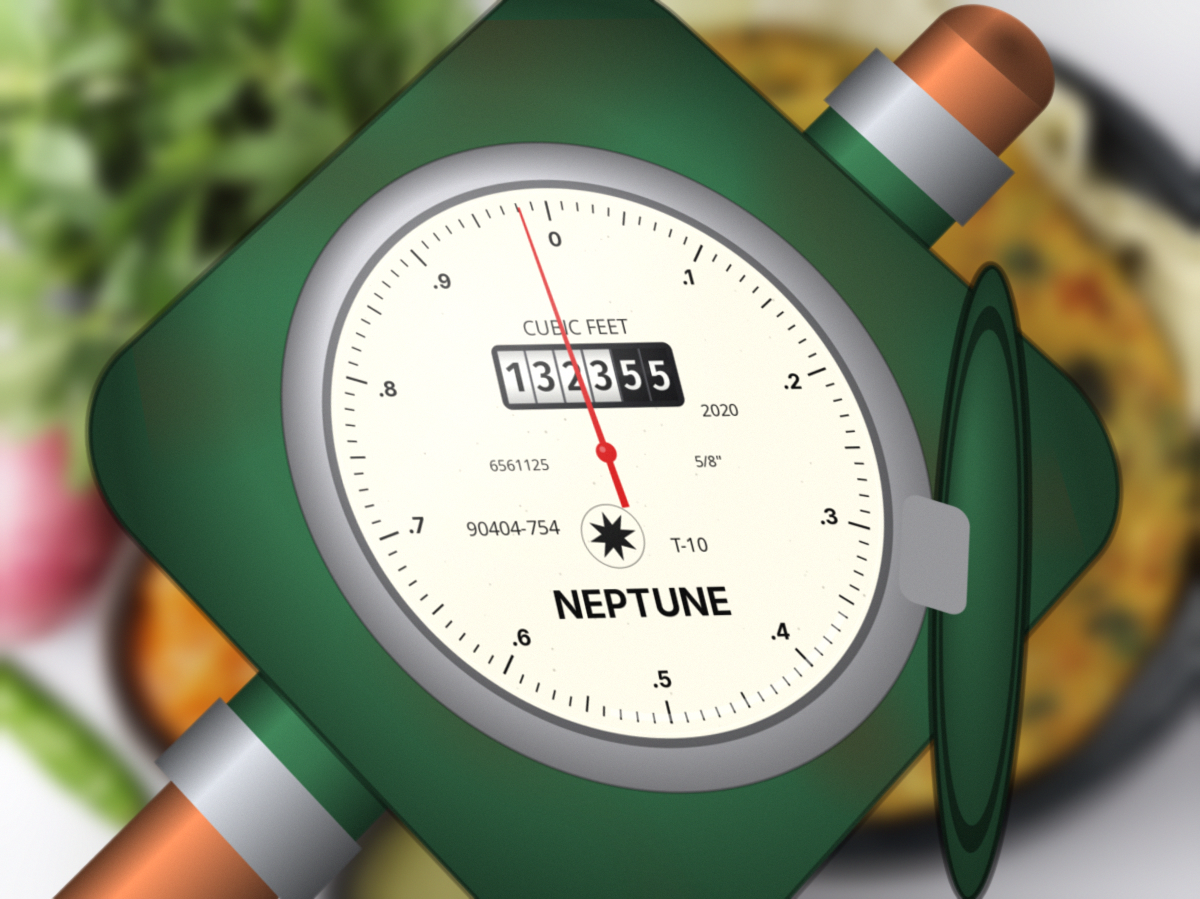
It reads **132354.98** ft³
